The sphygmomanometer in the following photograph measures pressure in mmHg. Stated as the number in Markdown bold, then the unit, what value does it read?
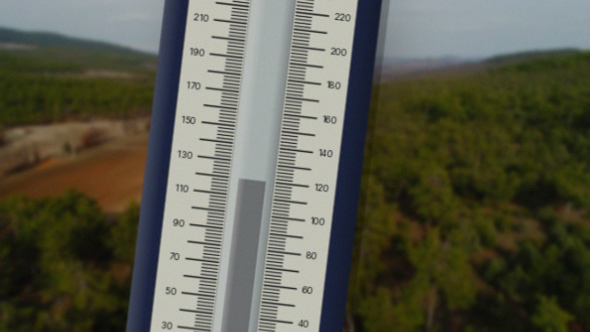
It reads **120** mmHg
